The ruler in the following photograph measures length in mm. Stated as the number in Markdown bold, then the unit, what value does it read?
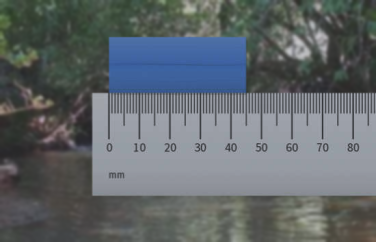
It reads **45** mm
